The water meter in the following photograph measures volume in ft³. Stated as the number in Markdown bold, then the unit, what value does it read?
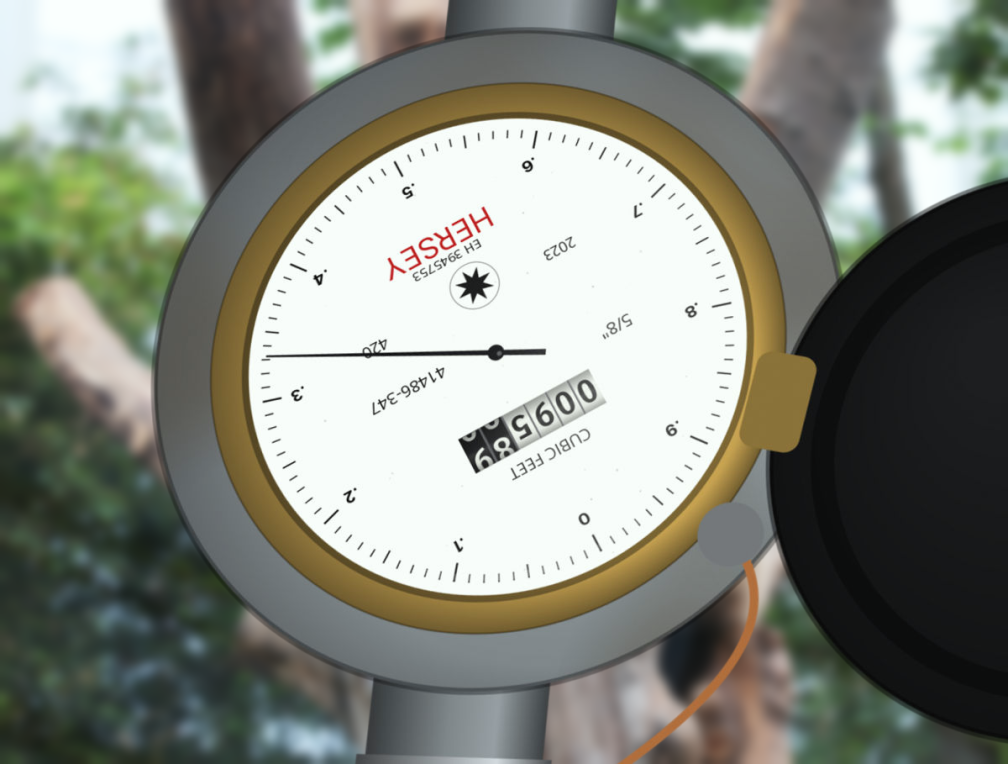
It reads **9589.33** ft³
